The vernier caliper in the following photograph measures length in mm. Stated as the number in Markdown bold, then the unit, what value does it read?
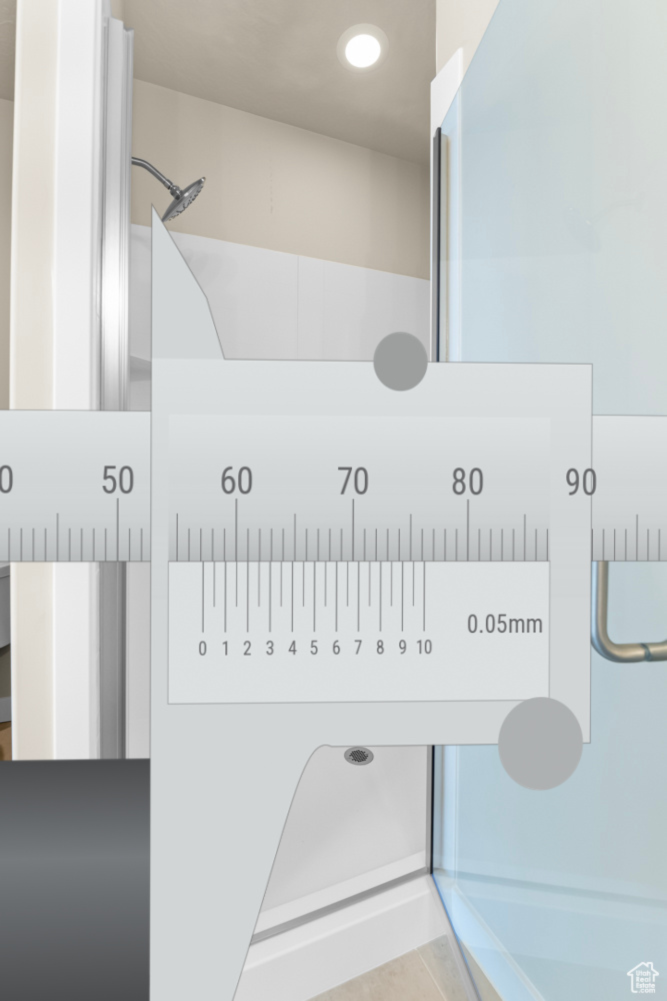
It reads **57.2** mm
